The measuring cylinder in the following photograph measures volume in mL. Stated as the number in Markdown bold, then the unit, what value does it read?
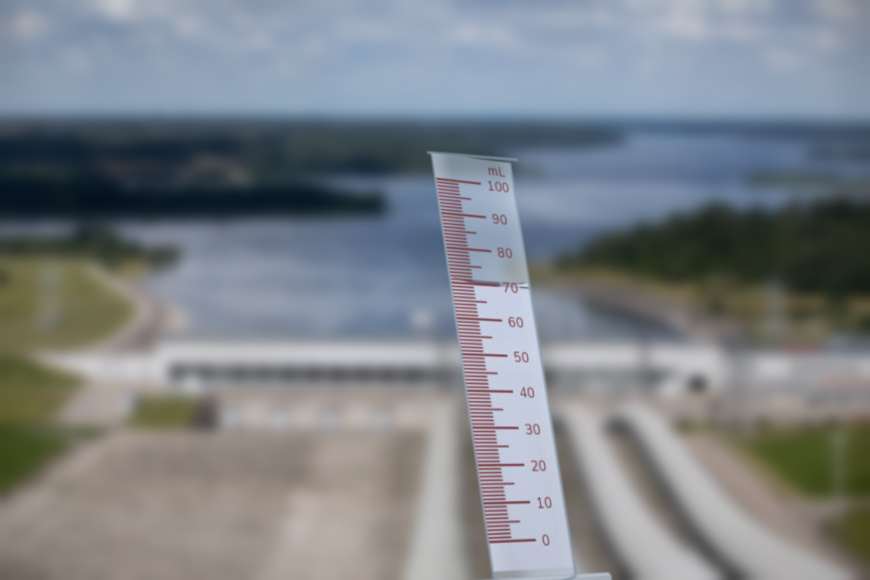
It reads **70** mL
